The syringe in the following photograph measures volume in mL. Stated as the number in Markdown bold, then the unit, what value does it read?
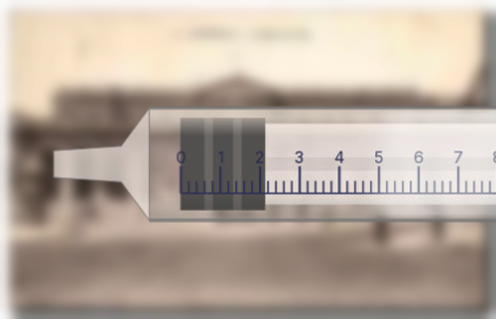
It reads **0** mL
